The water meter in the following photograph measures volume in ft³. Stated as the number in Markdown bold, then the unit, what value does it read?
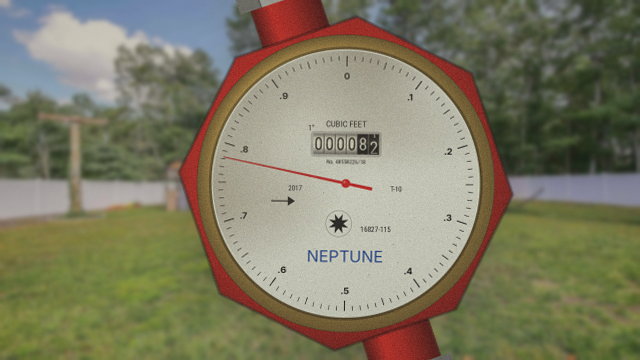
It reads **81.78** ft³
